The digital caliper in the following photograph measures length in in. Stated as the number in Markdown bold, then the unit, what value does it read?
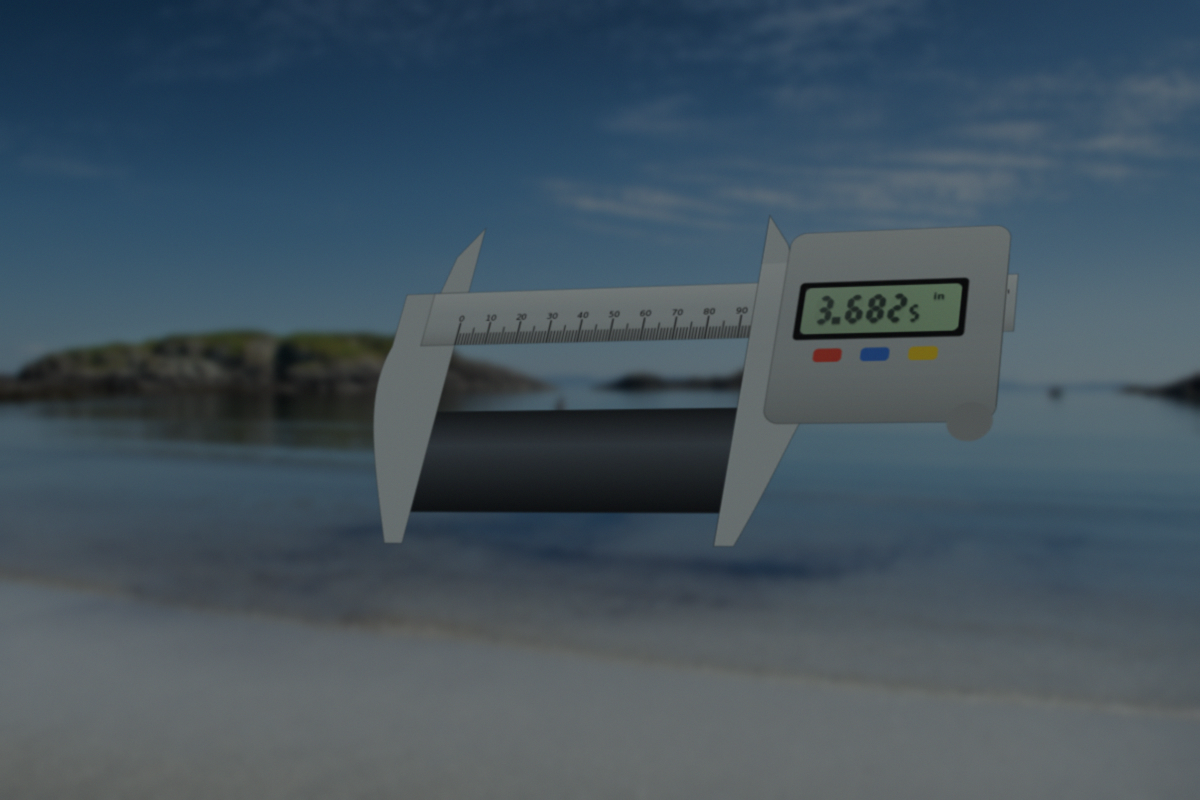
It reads **3.6825** in
